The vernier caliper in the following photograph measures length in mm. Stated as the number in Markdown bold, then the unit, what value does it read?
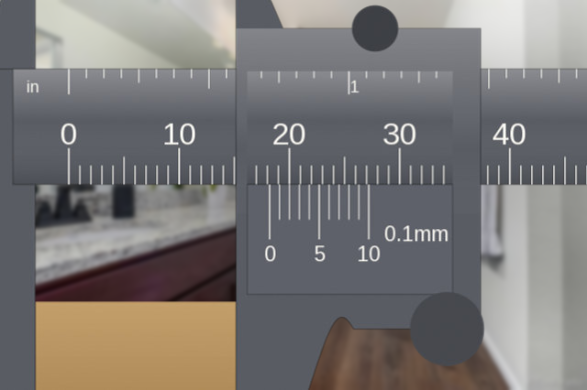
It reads **18.2** mm
